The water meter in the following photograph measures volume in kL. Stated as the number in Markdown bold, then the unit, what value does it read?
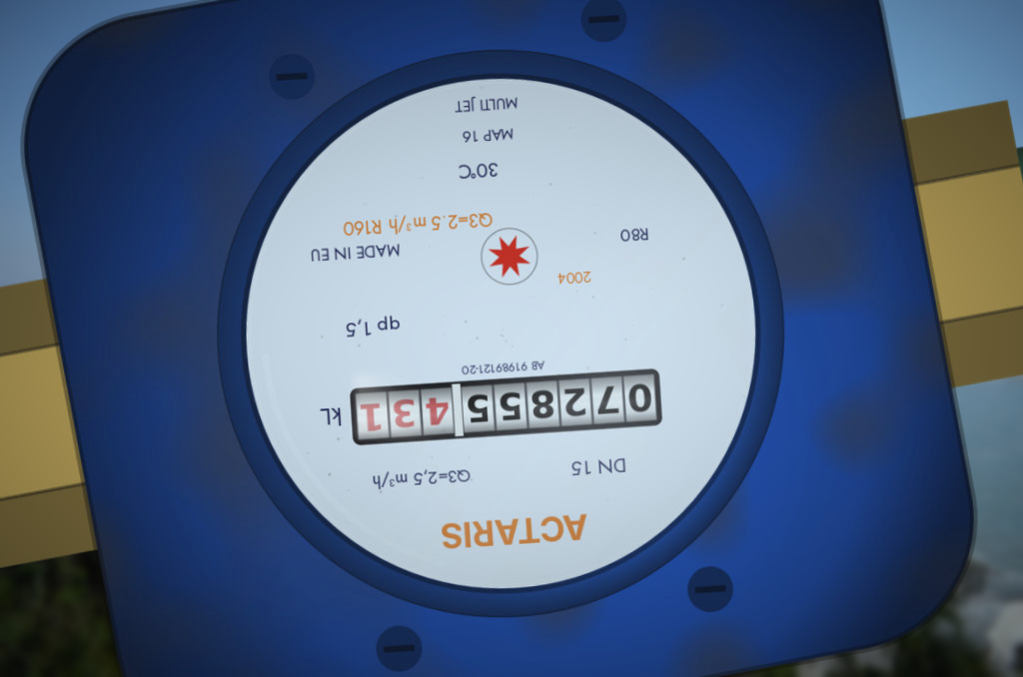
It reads **72855.431** kL
